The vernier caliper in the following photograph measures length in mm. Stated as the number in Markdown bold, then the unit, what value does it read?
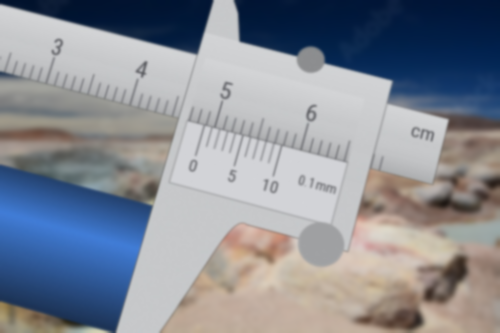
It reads **48.8** mm
